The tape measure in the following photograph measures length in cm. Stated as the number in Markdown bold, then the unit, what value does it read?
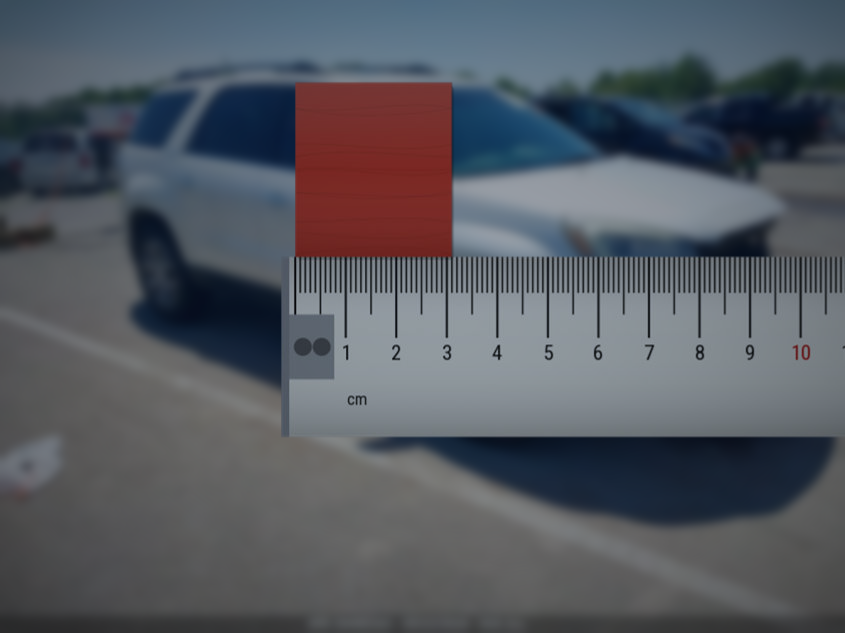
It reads **3.1** cm
